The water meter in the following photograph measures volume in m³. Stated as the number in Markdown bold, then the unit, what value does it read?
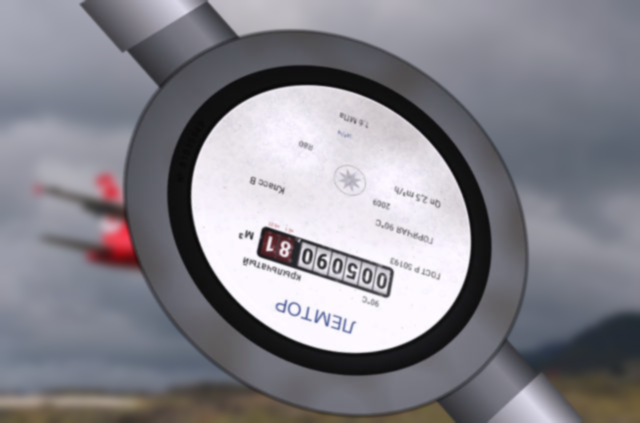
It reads **5090.81** m³
